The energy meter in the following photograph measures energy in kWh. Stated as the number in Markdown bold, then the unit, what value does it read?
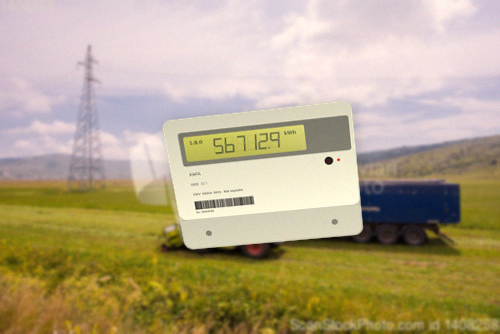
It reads **56712.9** kWh
